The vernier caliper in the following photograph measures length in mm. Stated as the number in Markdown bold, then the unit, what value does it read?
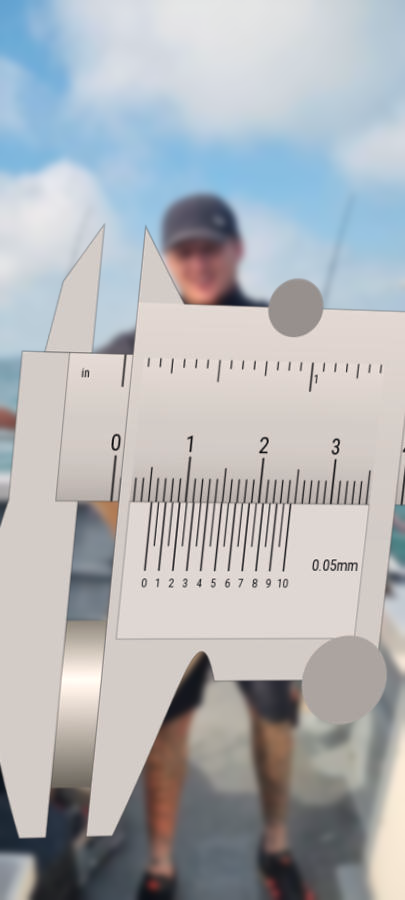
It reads **5.4** mm
